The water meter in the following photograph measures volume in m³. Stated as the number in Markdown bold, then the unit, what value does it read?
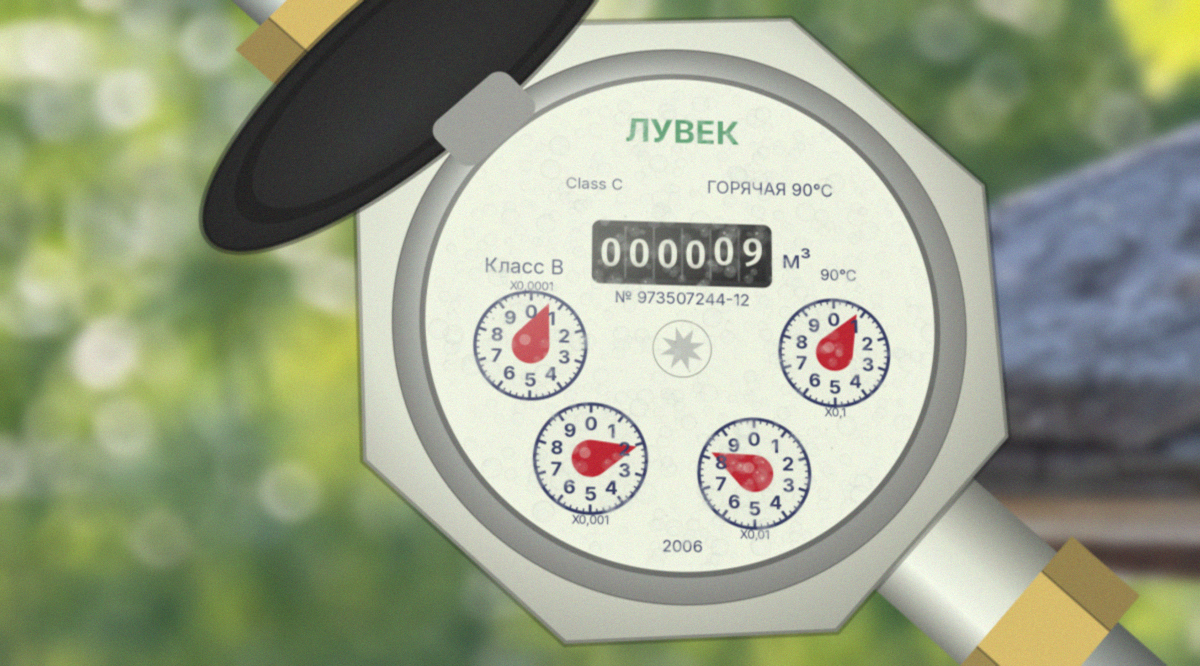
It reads **9.0820** m³
